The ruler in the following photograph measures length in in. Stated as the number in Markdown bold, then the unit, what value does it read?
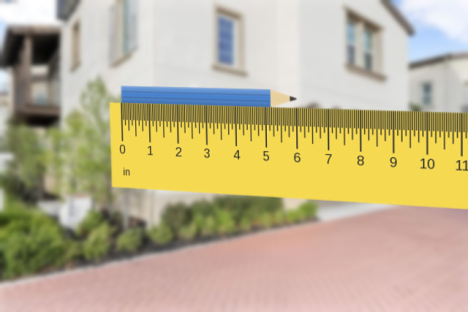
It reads **6** in
